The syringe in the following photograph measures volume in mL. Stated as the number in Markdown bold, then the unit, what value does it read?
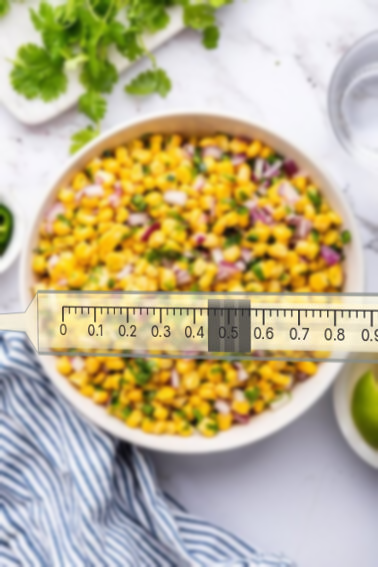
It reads **0.44** mL
